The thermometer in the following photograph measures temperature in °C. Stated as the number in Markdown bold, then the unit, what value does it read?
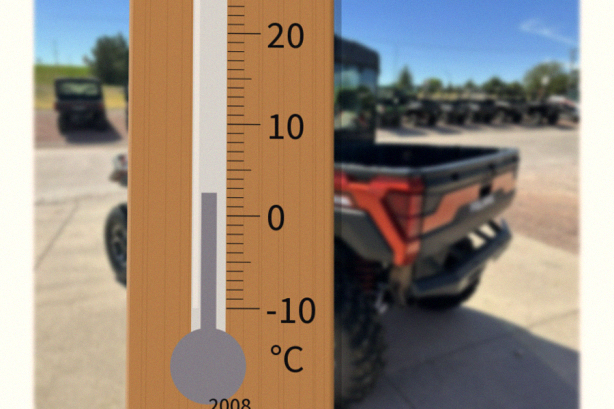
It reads **2.5** °C
